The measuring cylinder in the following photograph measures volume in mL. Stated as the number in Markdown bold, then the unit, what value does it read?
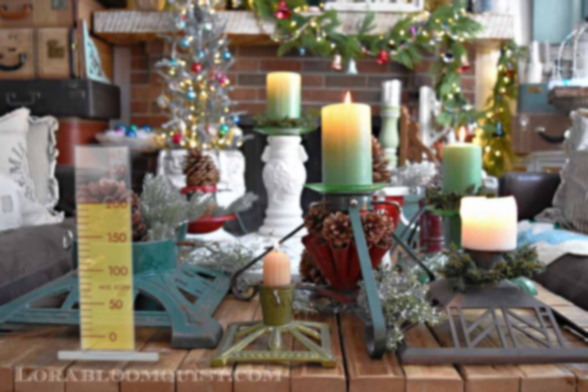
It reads **200** mL
